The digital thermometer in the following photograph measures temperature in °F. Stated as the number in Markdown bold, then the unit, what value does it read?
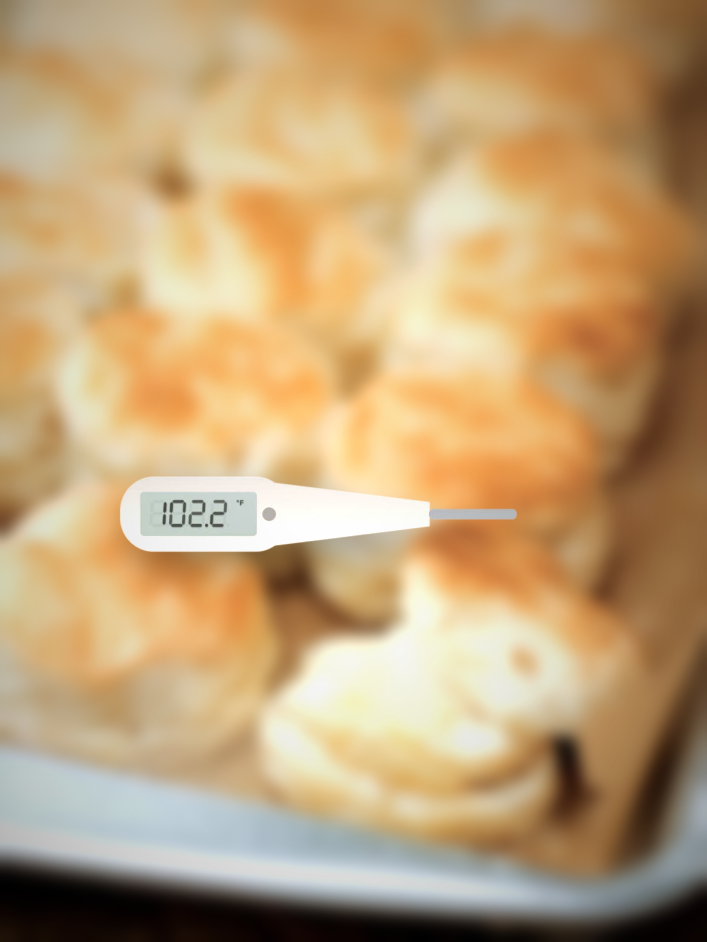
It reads **102.2** °F
